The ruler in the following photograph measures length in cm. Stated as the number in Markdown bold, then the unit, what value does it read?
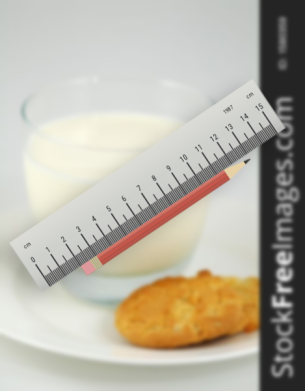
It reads **11** cm
